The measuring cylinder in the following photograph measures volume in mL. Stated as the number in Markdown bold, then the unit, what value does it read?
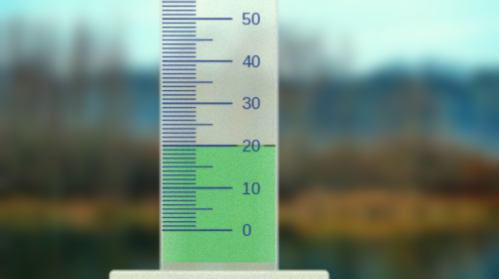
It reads **20** mL
